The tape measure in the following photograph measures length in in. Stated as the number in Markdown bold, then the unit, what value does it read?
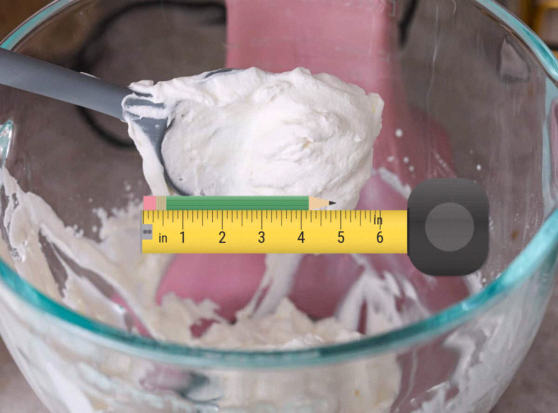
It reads **4.875** in
